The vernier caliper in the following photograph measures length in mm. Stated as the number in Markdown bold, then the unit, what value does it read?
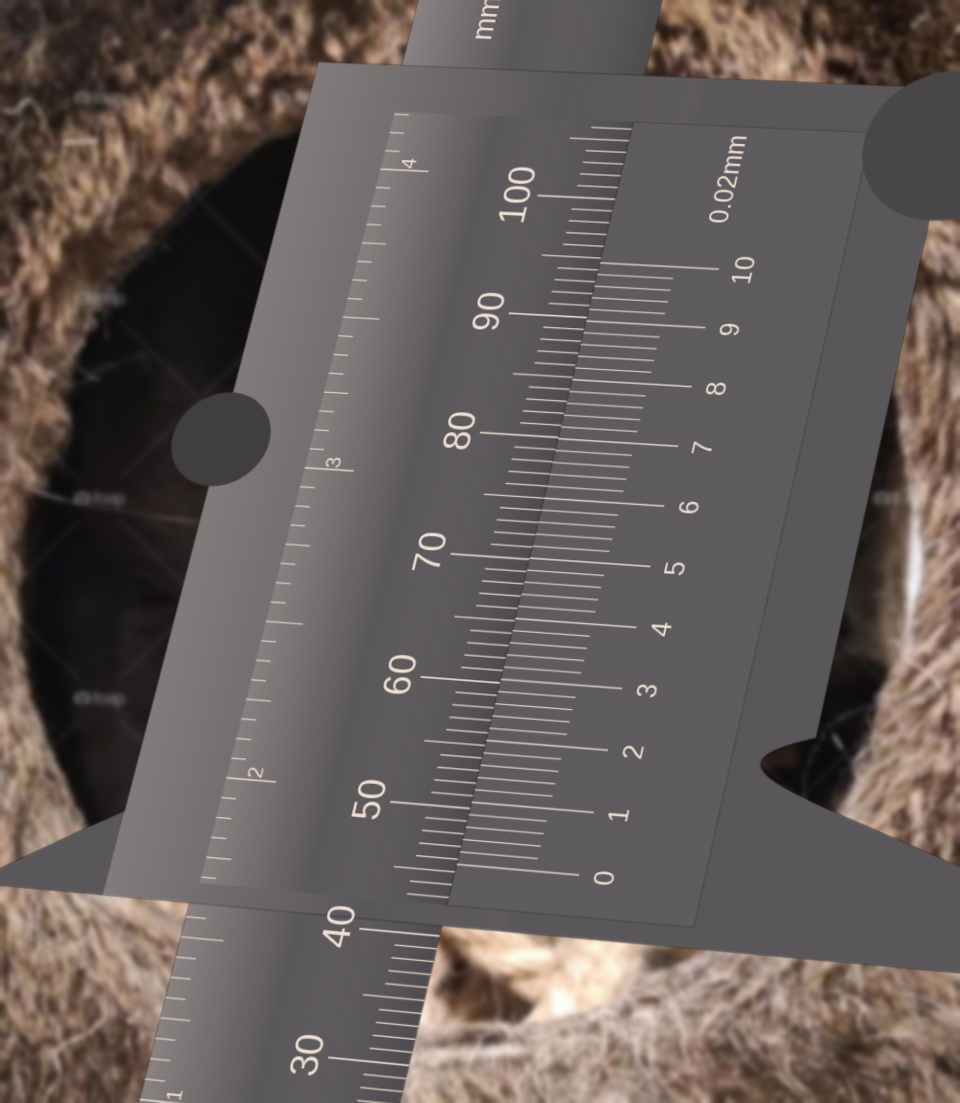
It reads **45.6** mm
